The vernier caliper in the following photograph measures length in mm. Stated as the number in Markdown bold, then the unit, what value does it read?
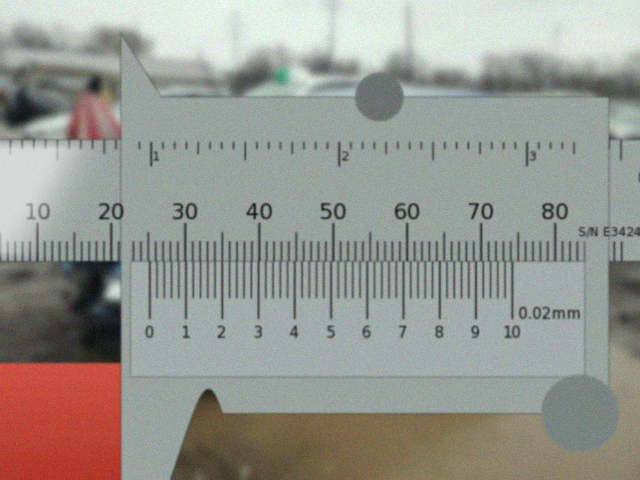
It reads **25.2** mm
